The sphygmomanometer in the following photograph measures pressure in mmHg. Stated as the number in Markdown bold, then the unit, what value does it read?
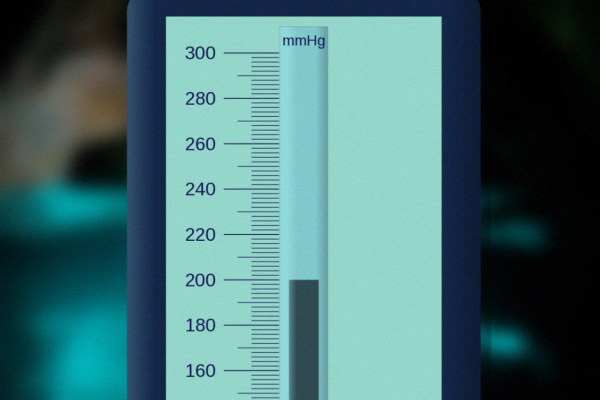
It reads **200** mmHg
